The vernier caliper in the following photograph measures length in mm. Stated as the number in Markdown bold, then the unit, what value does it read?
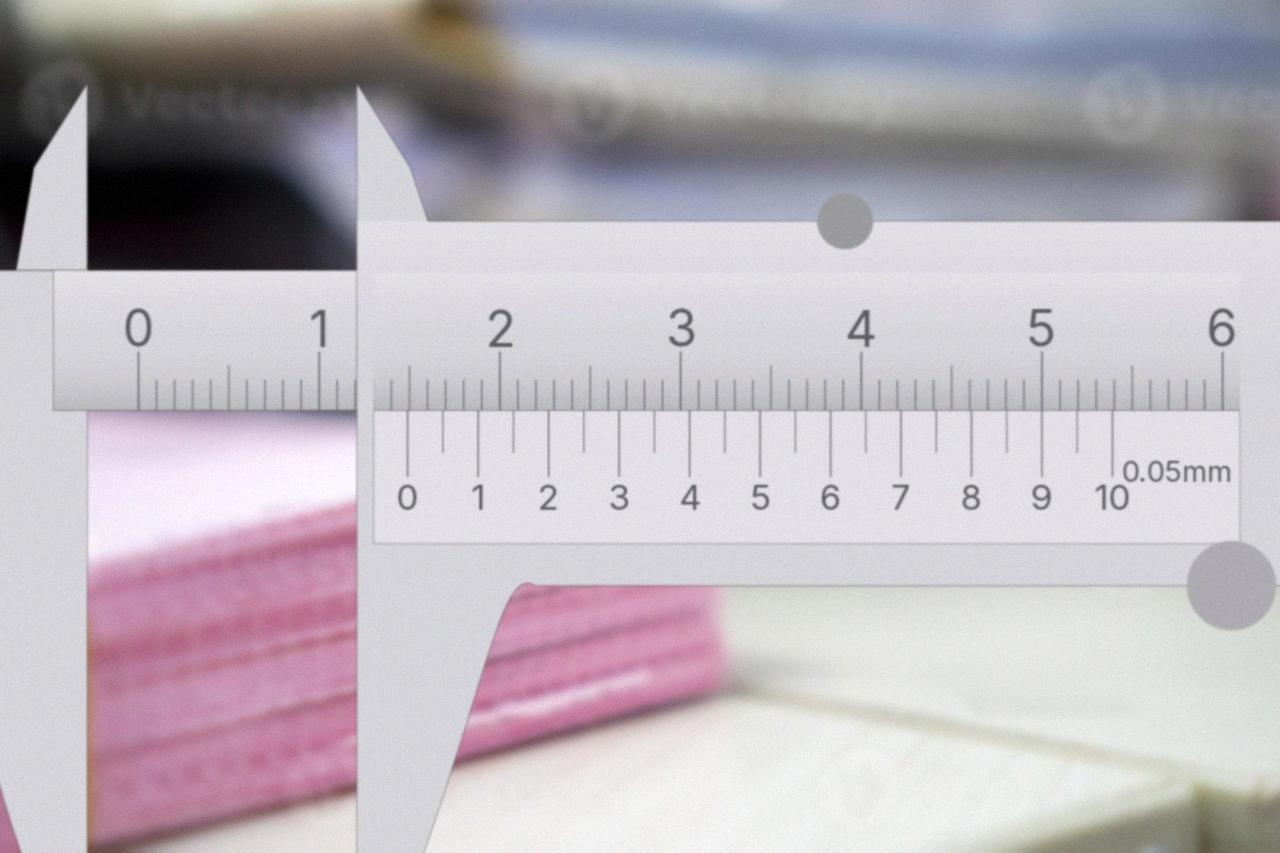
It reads **14.9** mm
